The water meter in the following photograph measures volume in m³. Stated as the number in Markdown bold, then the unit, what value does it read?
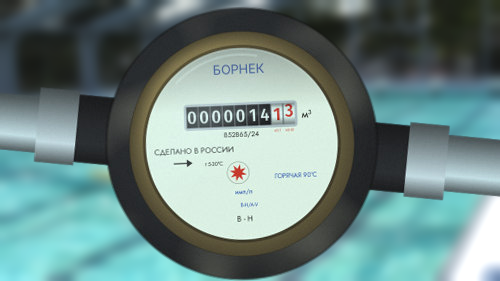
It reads **14.13** m³
